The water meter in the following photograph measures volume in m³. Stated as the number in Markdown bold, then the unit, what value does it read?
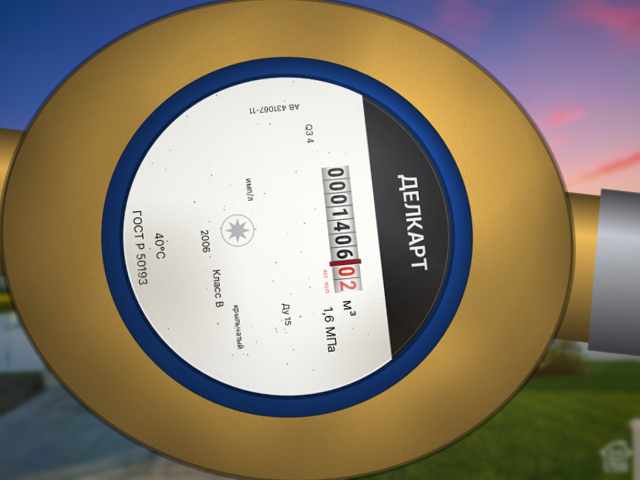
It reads **1406.02** m³
